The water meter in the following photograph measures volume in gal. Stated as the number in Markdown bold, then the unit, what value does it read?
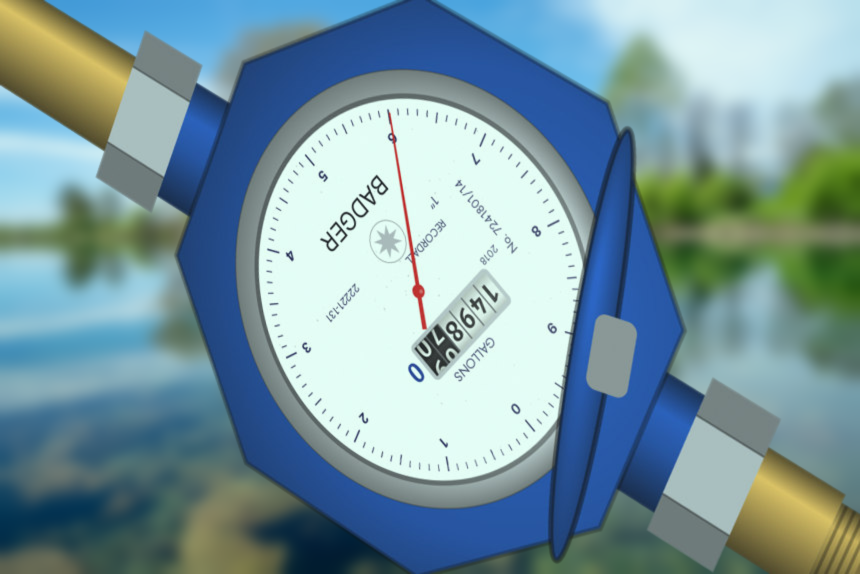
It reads **1498696.0** gal
